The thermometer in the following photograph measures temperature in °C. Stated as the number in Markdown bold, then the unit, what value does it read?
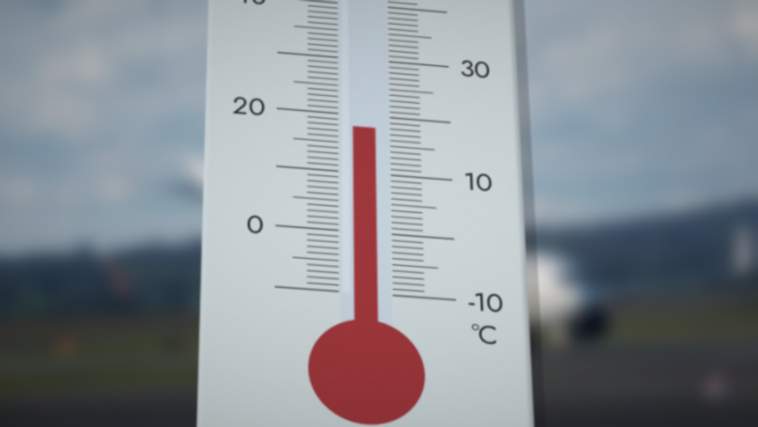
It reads **18** °C
